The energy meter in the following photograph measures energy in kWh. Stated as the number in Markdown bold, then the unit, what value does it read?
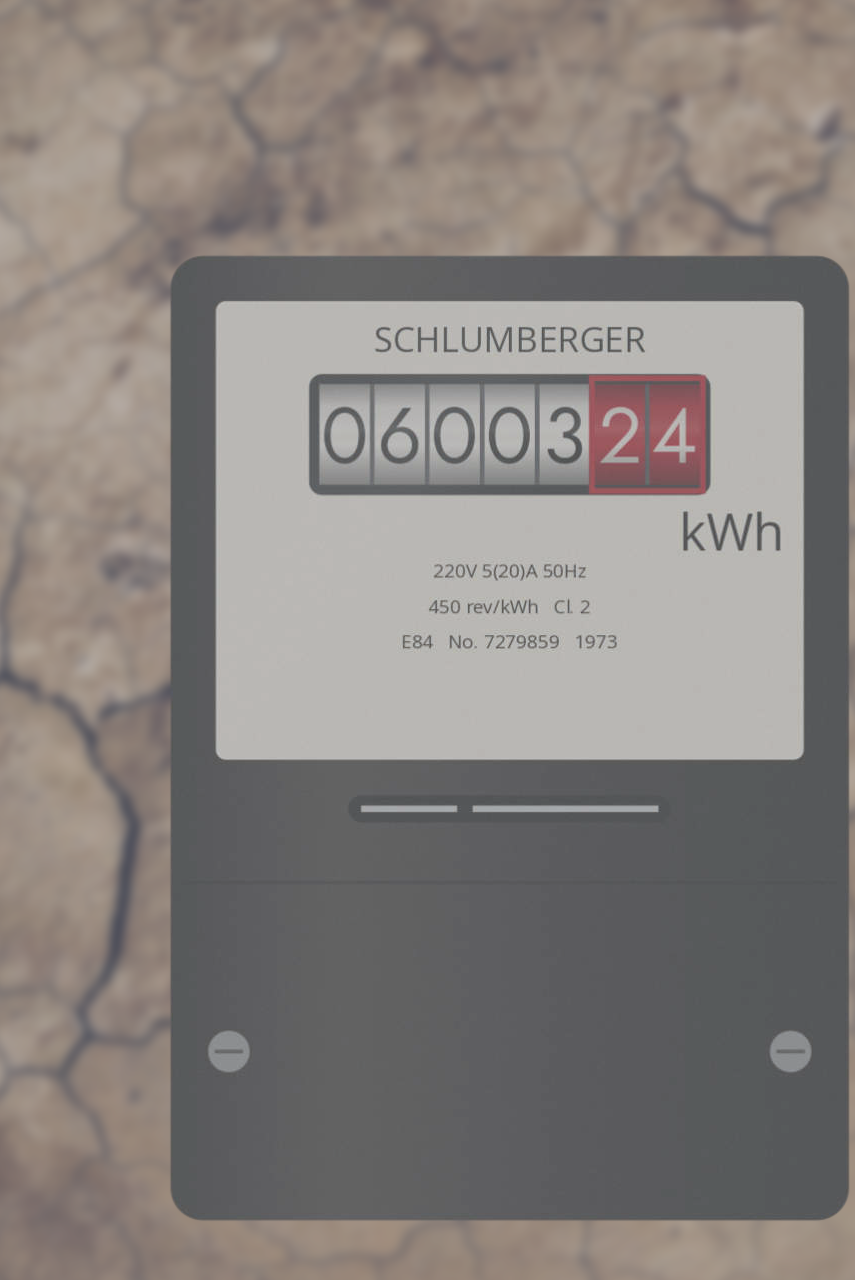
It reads **6003.24** kWh
